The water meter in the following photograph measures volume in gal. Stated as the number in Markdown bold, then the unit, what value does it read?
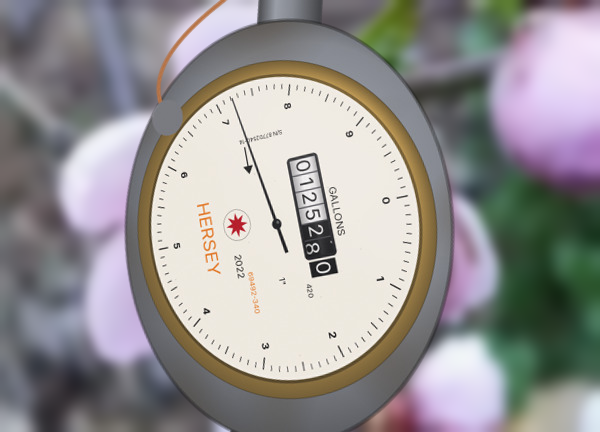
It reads **125277.2** gal
